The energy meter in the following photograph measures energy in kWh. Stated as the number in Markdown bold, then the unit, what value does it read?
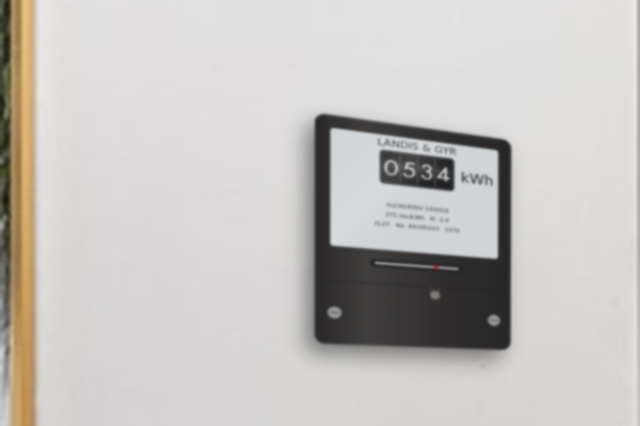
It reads **534** kWh
